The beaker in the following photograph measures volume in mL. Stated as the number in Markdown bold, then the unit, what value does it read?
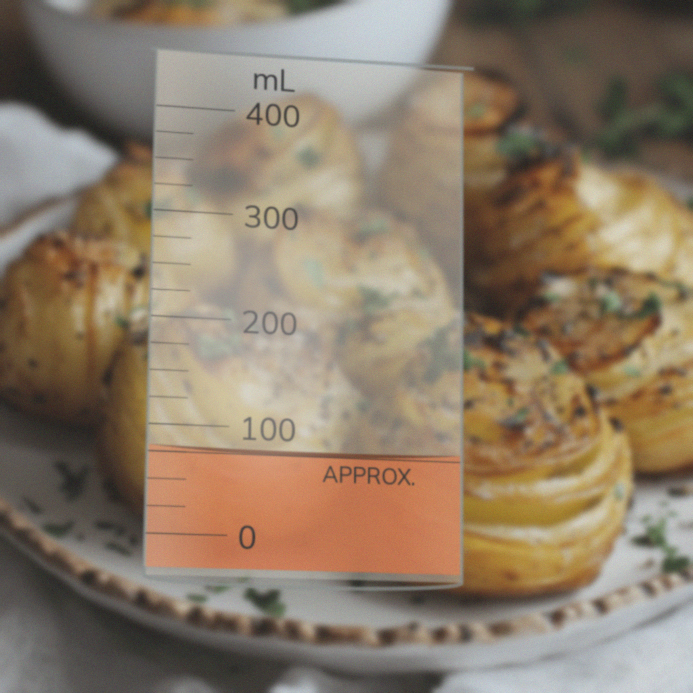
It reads **75** mL
